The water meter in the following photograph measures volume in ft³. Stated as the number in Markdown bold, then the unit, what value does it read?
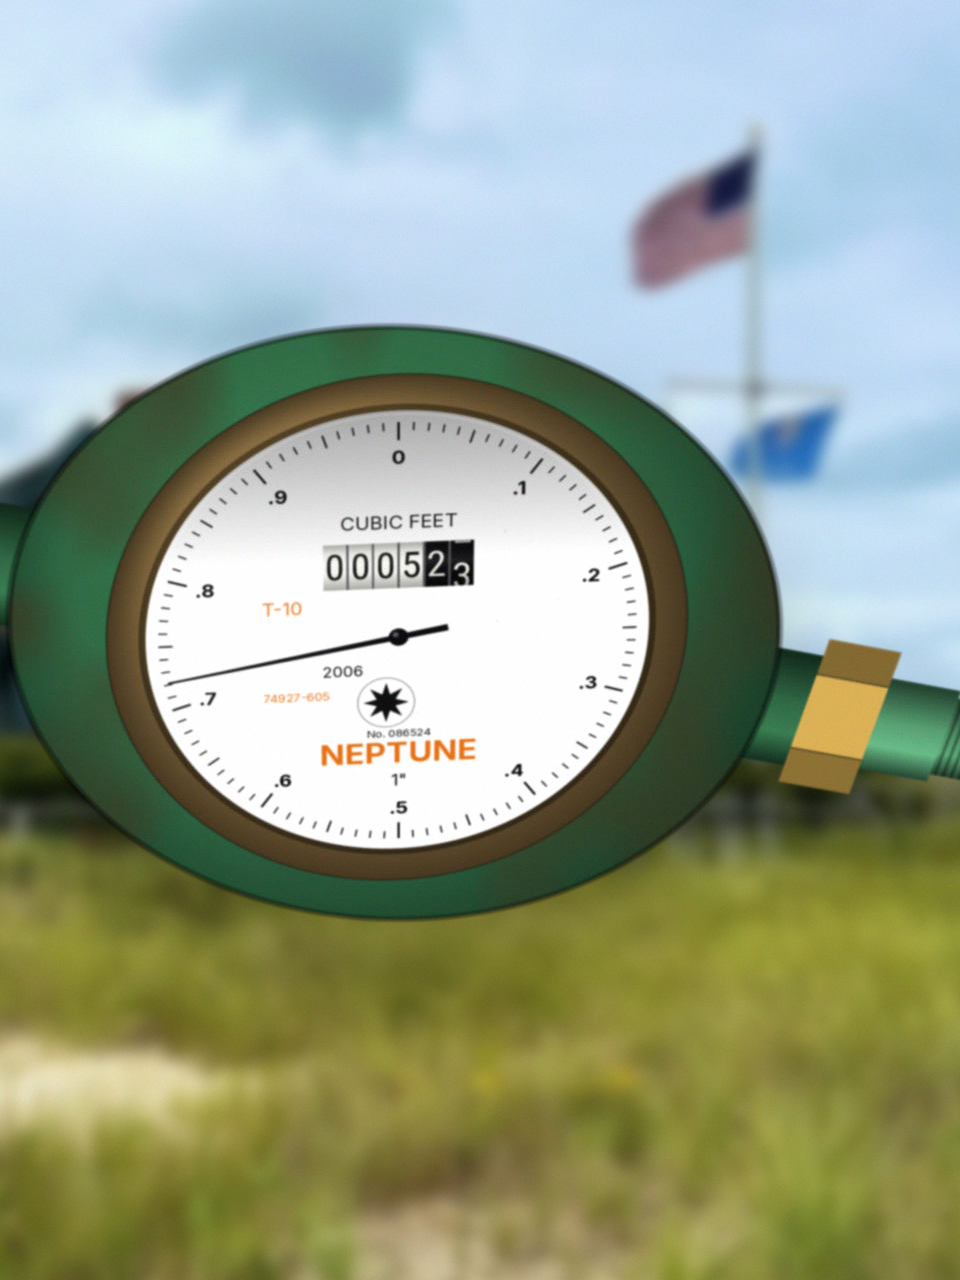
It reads **522.72** ft³
